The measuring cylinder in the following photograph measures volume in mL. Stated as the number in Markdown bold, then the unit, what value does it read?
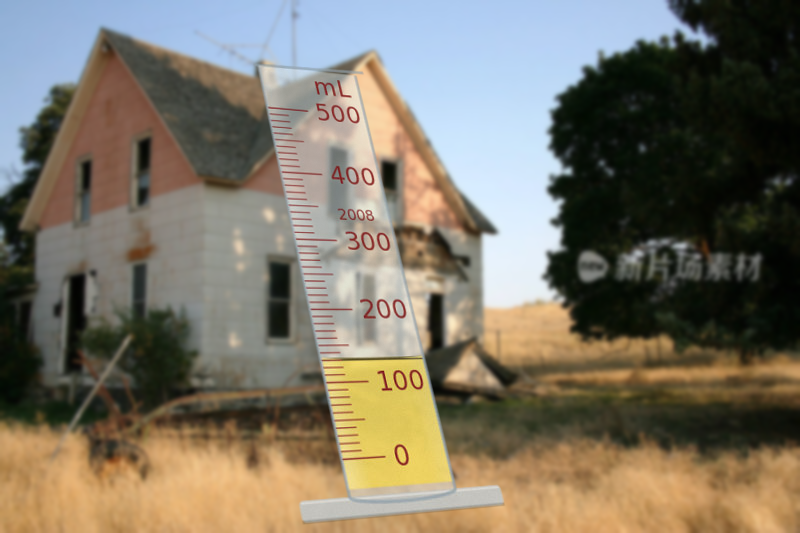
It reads **130** mL
